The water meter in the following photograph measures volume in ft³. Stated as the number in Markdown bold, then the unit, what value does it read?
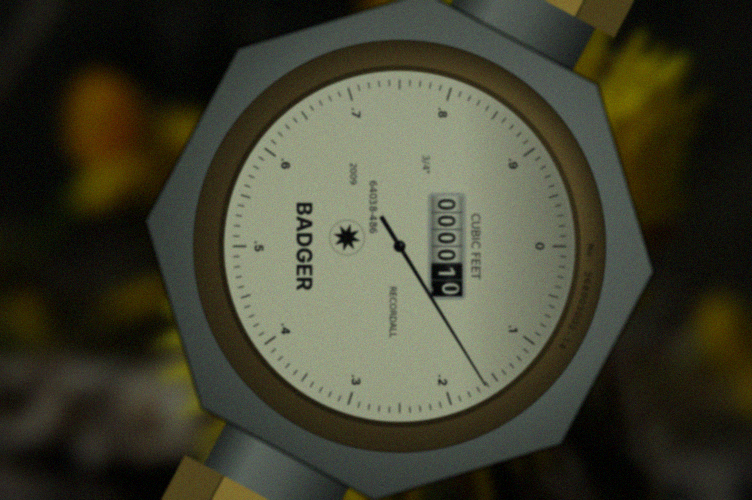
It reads **10.16** ft³
